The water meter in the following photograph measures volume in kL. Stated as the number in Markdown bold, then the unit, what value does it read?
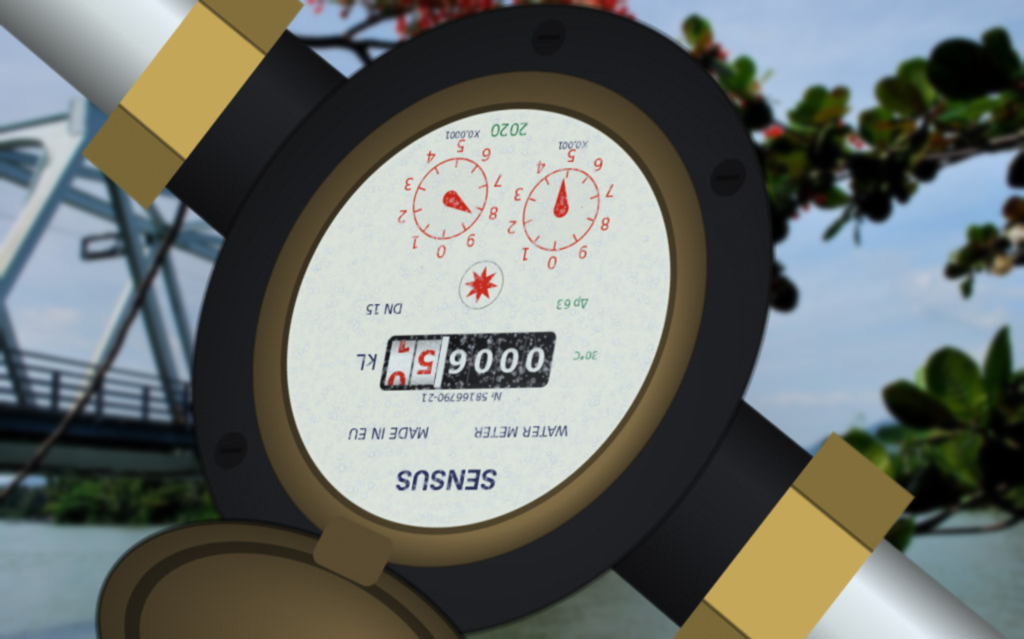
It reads **6.5048** kL
